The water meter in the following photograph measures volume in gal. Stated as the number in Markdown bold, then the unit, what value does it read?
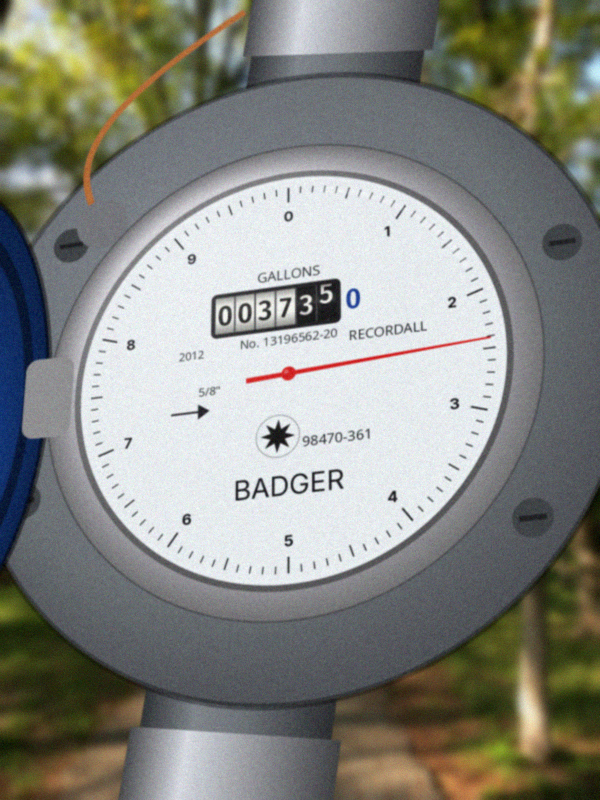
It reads **37352.4** gal
